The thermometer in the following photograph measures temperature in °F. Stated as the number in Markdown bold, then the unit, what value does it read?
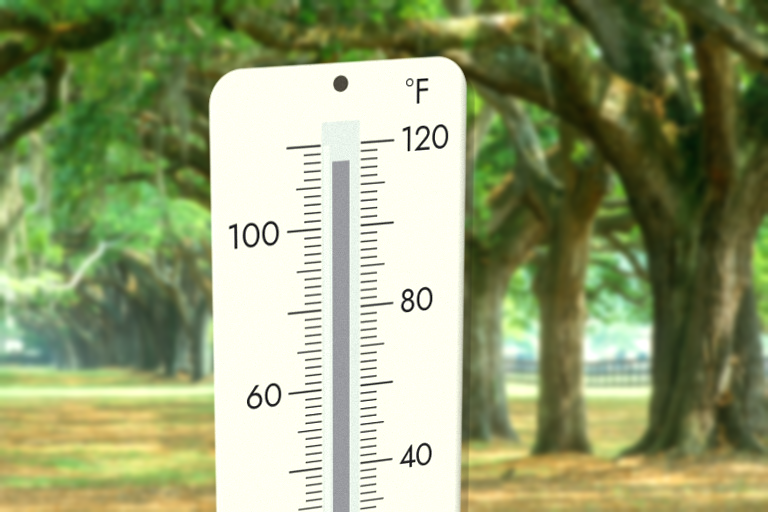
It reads **116** °F
